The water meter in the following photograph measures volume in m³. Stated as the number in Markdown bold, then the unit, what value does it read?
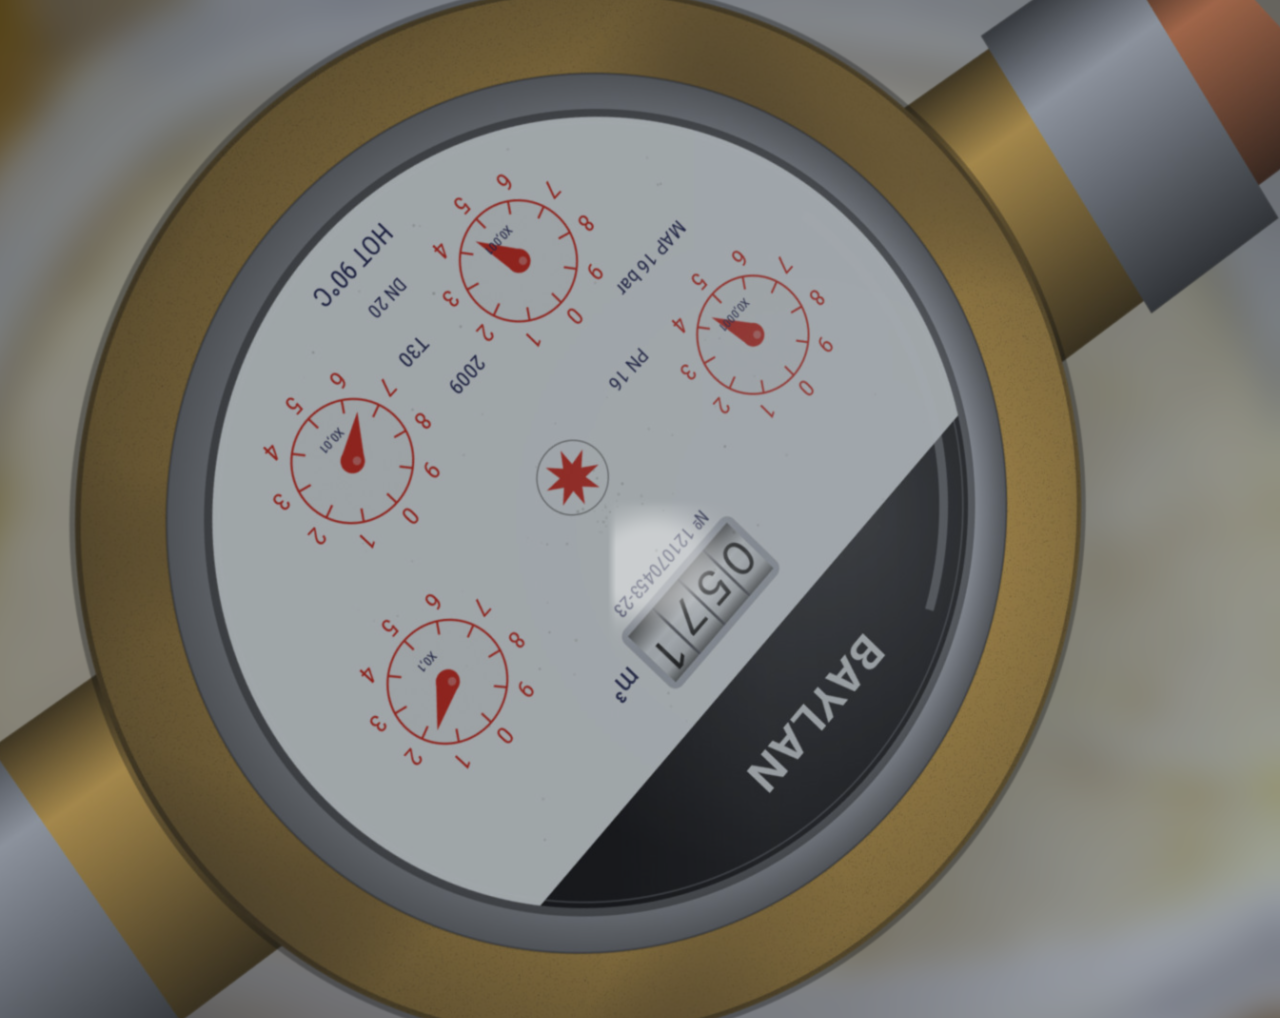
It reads **571.1644** m³
